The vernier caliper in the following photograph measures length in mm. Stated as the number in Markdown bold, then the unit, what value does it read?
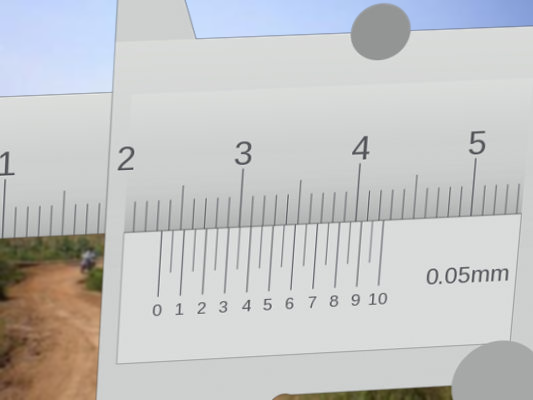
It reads **23.4** mm
